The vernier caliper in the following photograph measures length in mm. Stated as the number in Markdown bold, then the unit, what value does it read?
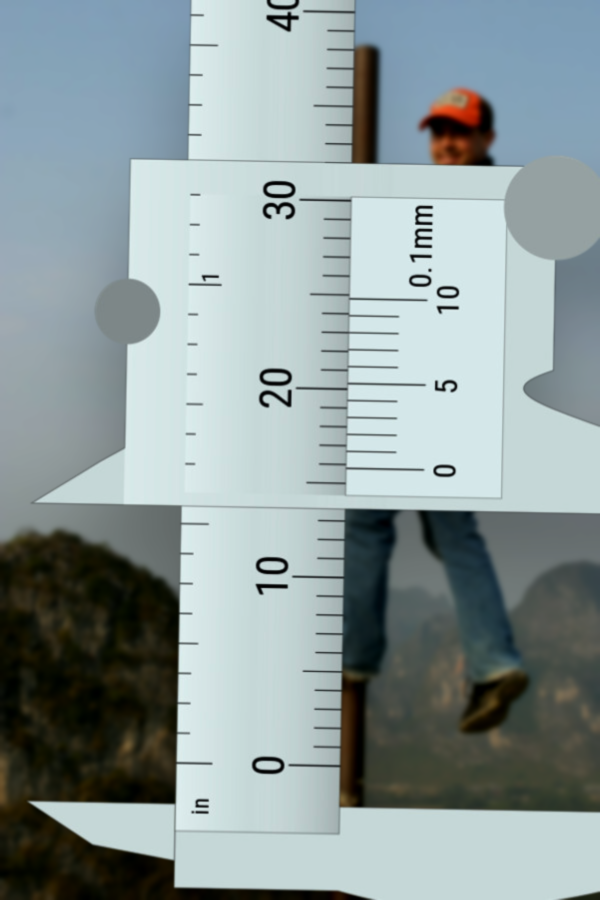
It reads **15.8** mm
